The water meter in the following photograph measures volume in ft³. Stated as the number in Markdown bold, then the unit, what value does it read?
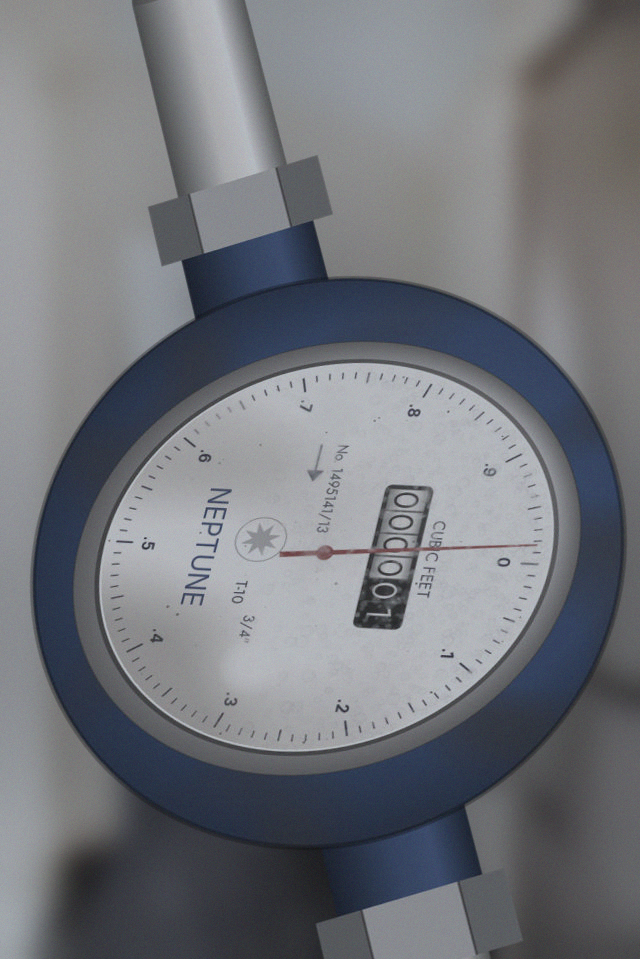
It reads **0.98** ft³
